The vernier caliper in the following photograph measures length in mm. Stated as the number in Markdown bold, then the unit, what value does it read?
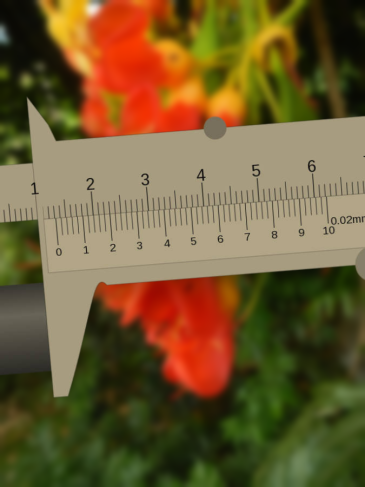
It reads **13.2** mm
